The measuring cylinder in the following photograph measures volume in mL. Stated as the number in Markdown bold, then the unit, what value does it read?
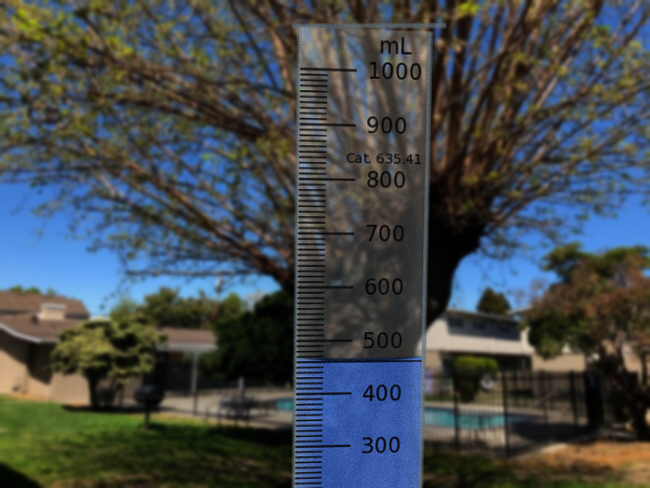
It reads **460** mL
